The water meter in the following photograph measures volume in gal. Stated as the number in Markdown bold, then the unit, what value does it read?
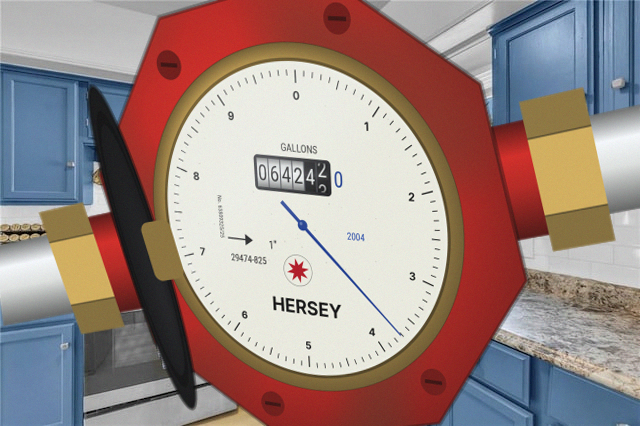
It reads **642423.7** gal
